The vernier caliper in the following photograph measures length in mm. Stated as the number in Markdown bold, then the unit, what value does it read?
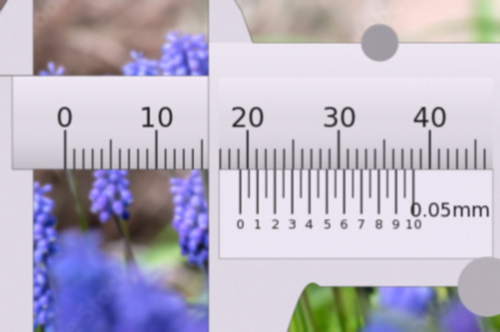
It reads **19.2** mm
